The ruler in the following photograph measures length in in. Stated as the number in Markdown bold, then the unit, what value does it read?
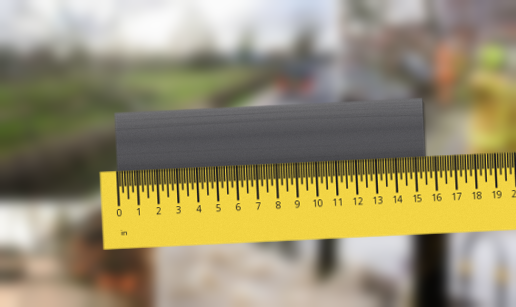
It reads **15.5** in
